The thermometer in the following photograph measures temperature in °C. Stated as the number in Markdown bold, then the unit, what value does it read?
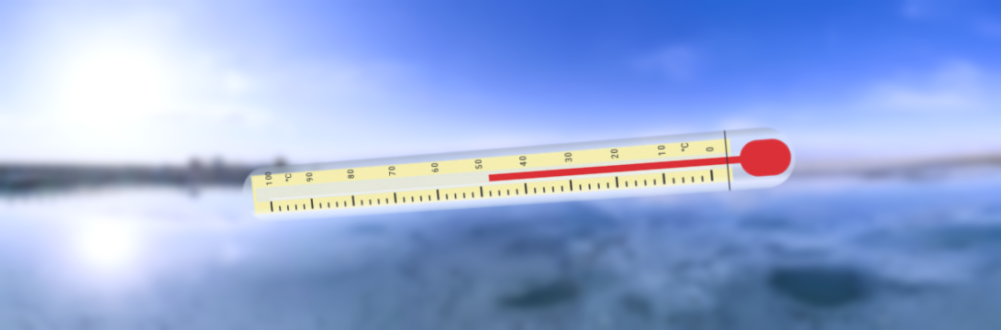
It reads **48** °C
